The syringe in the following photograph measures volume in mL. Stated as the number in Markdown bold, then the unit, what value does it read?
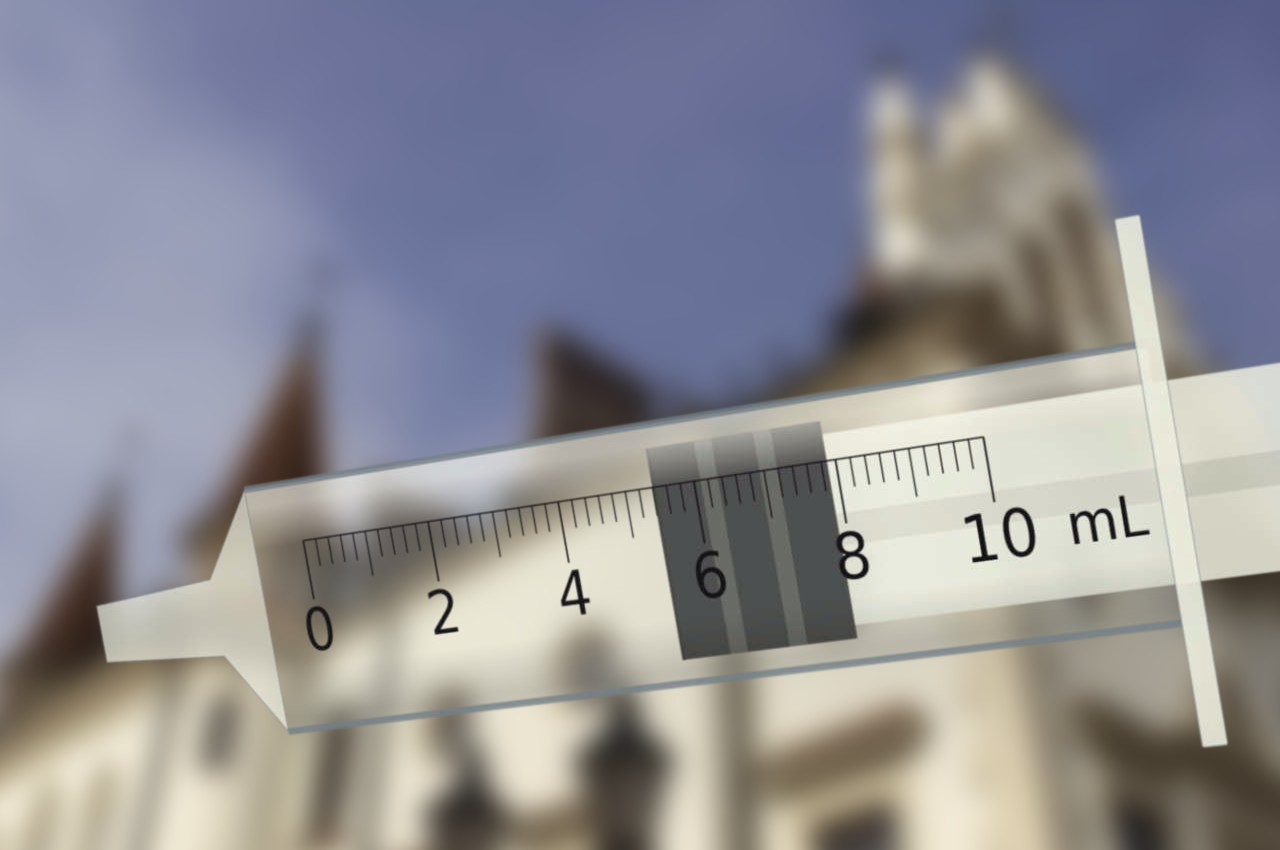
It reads **5.4** mL
